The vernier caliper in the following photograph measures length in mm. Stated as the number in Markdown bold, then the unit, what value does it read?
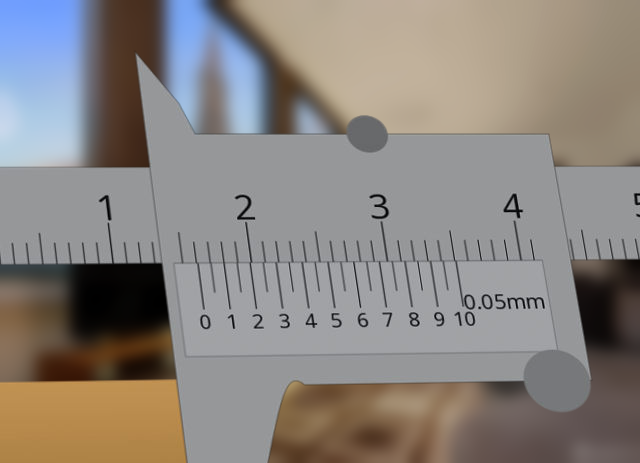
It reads **16.1** mm
